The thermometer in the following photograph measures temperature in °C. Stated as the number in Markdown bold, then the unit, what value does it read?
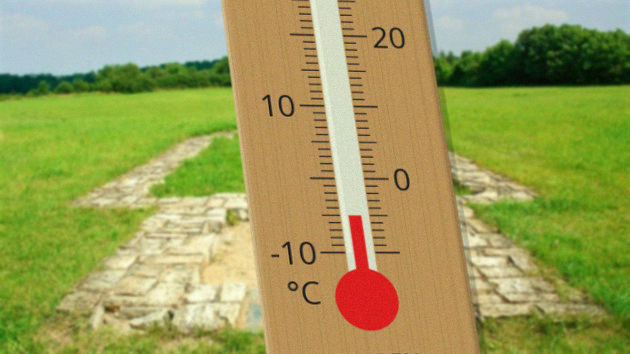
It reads **-5** °C
